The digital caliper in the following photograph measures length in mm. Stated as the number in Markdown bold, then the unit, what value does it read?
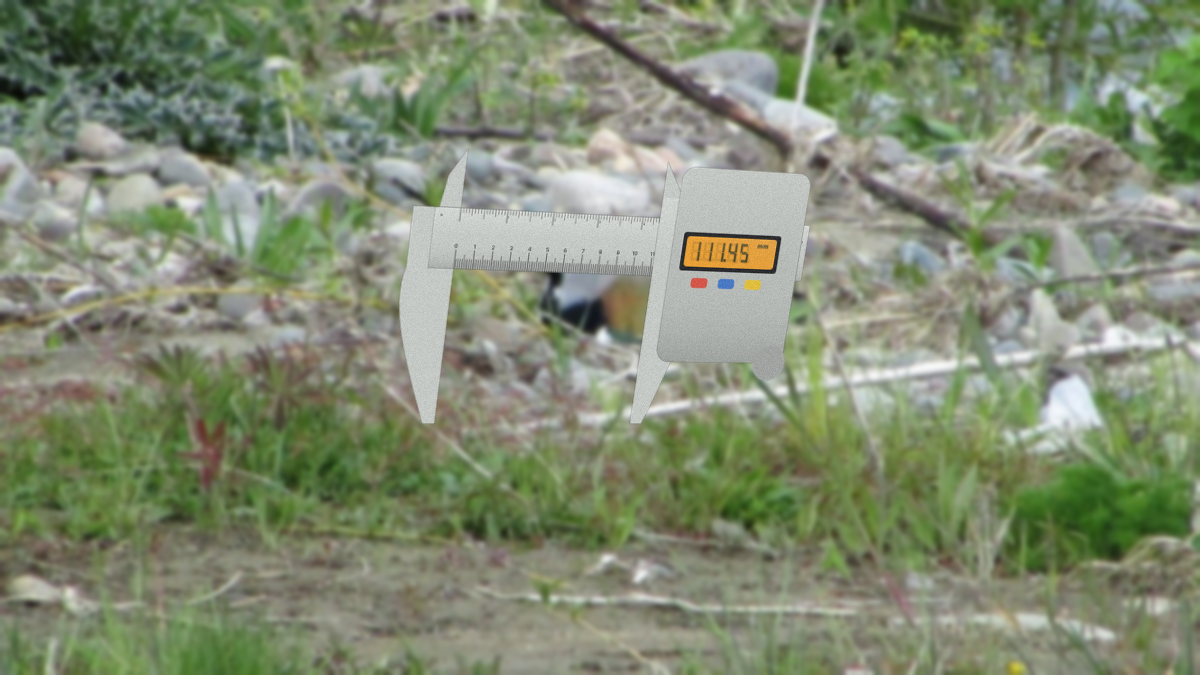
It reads **111.45** mm
